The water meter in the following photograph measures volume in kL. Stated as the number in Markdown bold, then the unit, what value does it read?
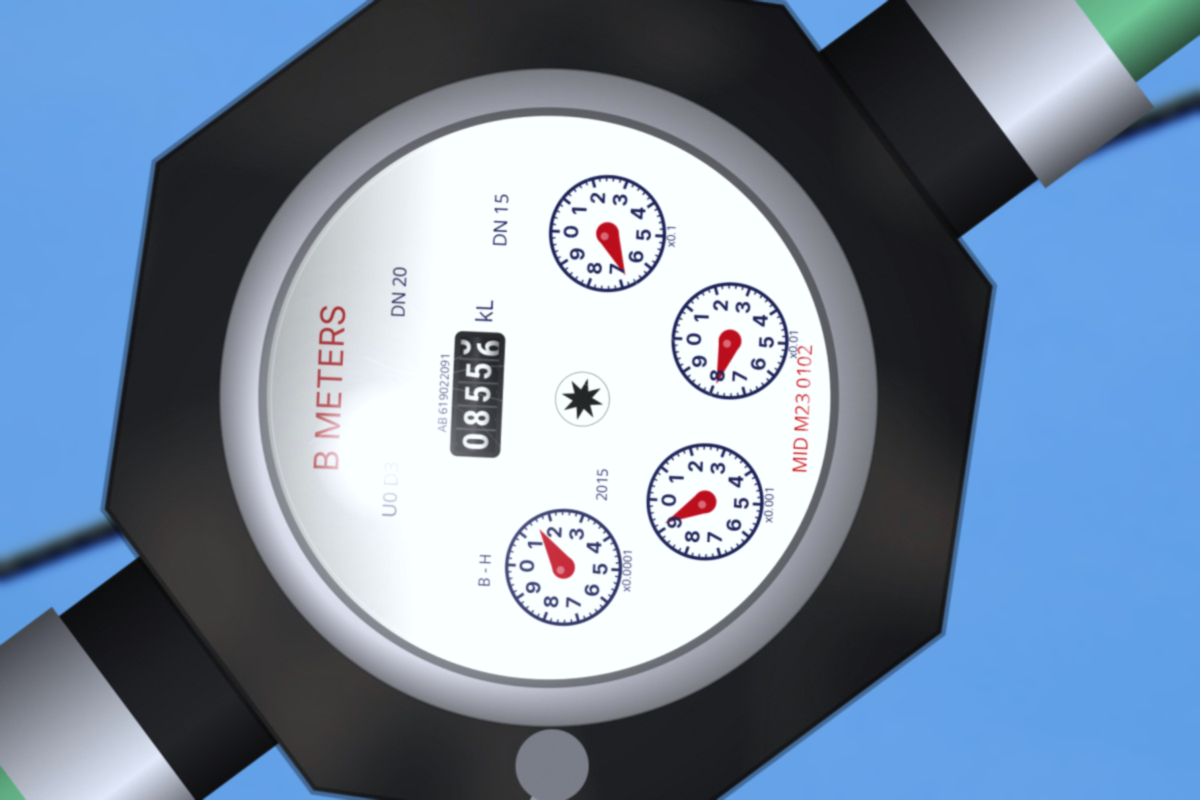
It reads **8555.6791** kL
